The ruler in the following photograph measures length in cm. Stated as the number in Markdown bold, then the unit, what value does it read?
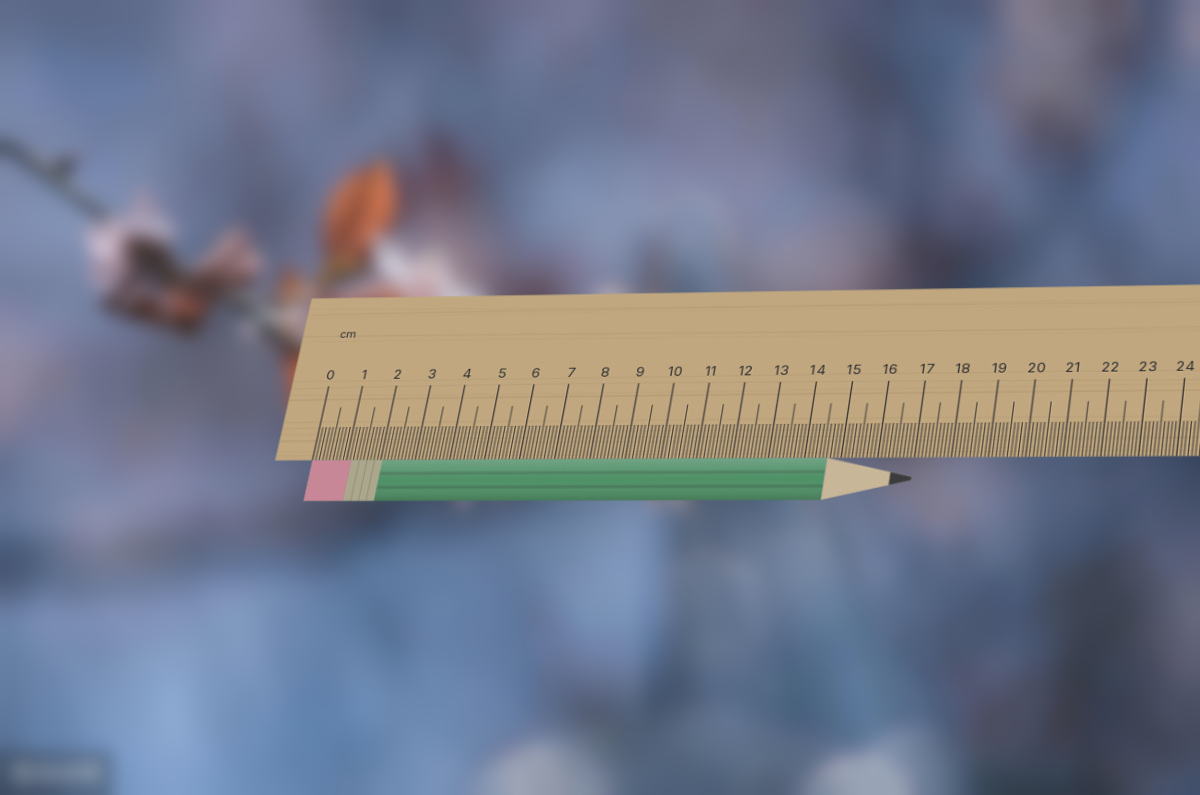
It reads **17** cm
